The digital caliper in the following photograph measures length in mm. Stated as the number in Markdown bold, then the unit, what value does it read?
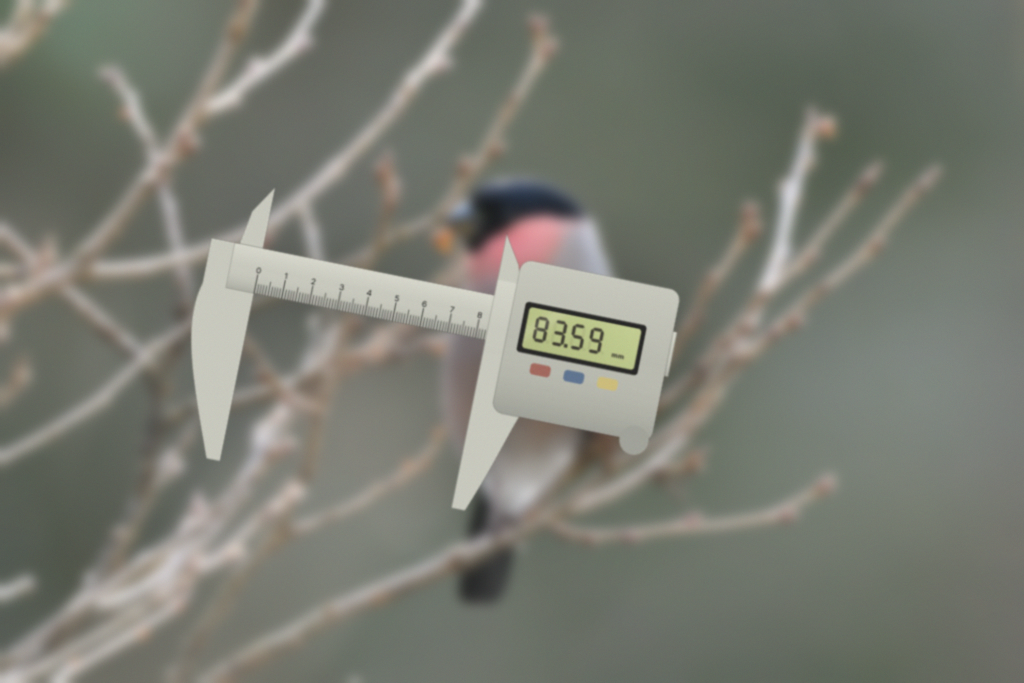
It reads **83.59** mm
